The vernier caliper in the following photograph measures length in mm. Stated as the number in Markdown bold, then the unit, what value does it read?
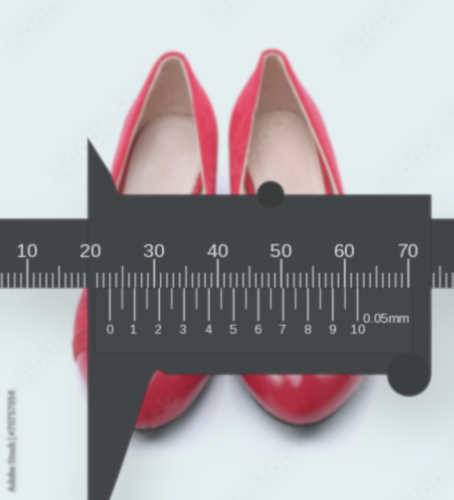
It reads **23.0** mm
